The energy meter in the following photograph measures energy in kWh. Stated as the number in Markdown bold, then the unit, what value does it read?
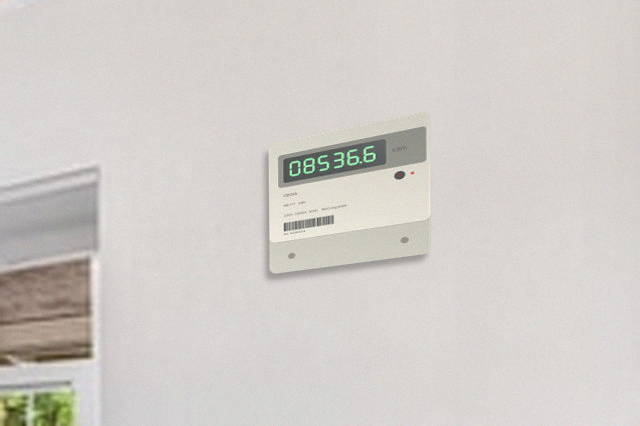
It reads **8536.6** kWh
